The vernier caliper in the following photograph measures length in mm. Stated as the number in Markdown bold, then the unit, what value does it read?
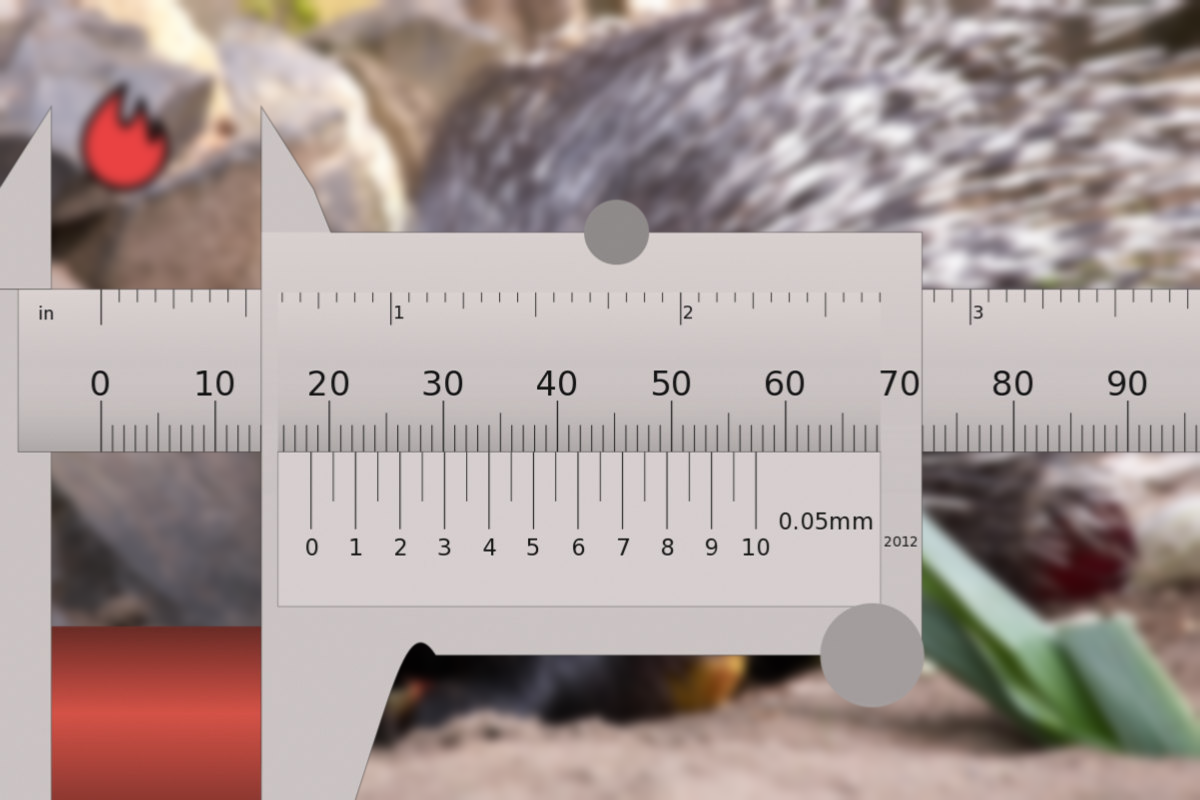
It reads **18.4** mm
